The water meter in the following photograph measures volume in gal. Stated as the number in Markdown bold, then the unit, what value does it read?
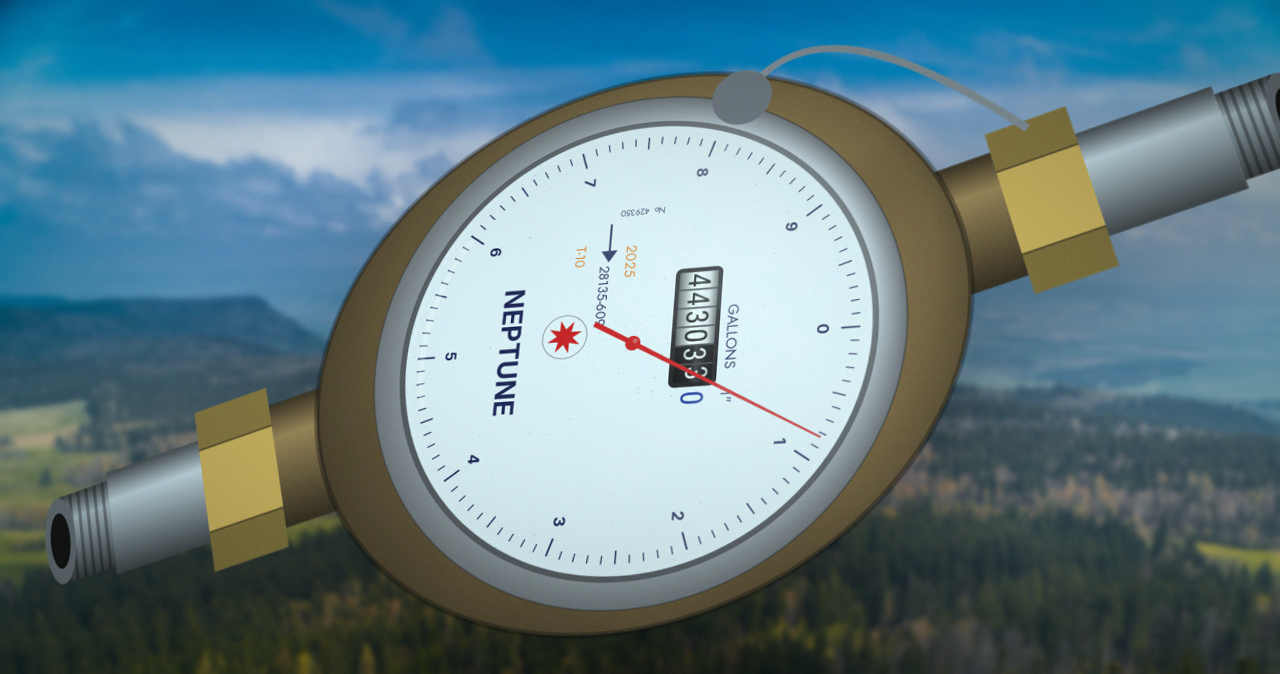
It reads **4430330.8** gal
